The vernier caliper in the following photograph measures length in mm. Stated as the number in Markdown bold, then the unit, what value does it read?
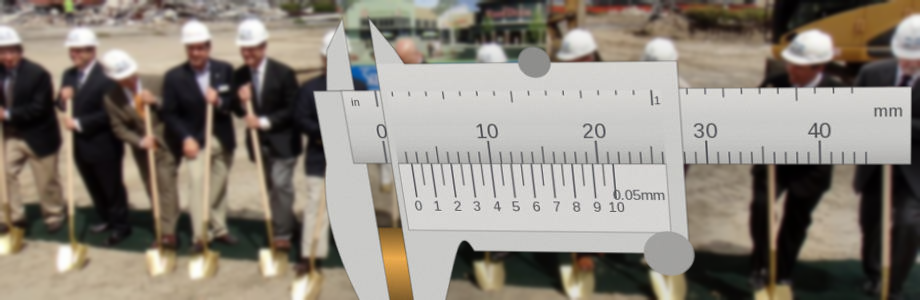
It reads **2.4** mm
